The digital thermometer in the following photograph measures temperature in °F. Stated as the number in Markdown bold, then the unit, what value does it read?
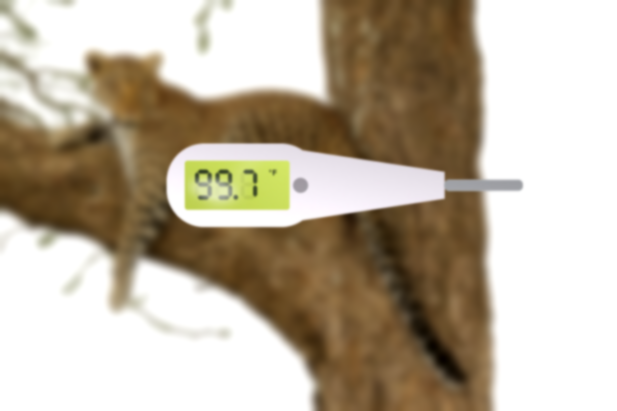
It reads **99.7** °F
